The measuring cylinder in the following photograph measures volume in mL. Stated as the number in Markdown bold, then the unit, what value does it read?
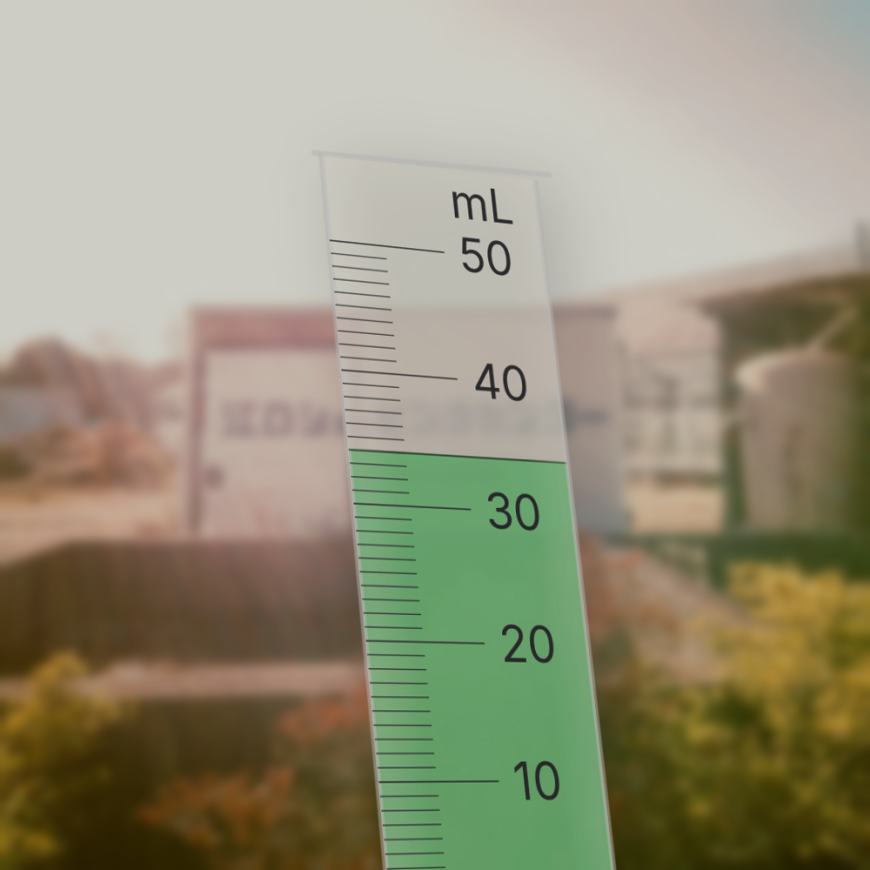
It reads **34** mL
